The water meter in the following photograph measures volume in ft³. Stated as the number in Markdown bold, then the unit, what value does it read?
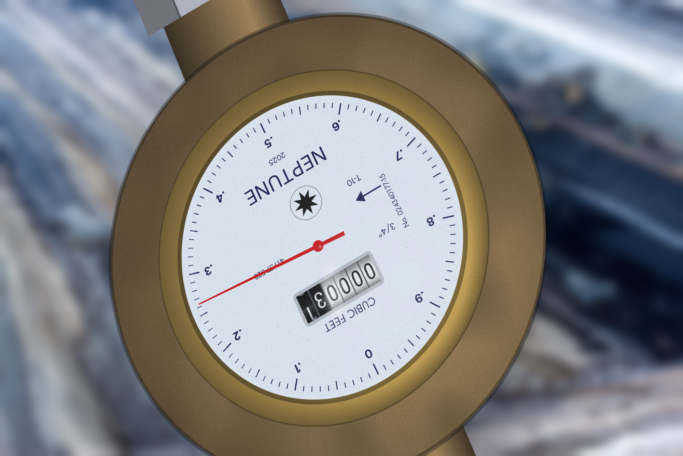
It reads **31.26** ft³
